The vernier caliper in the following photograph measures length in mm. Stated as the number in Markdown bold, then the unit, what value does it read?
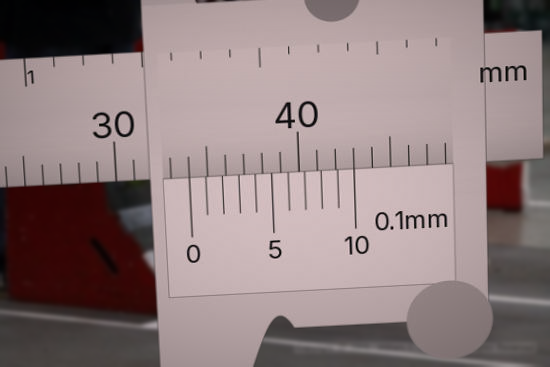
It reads **34.0** mm
